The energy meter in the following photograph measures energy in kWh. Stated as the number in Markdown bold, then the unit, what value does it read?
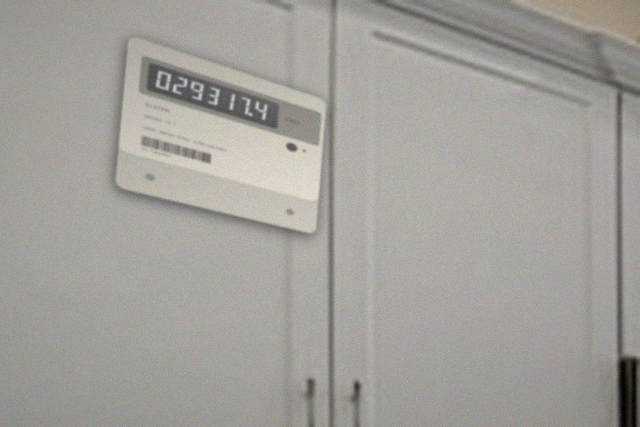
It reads **29317.4** kWh
